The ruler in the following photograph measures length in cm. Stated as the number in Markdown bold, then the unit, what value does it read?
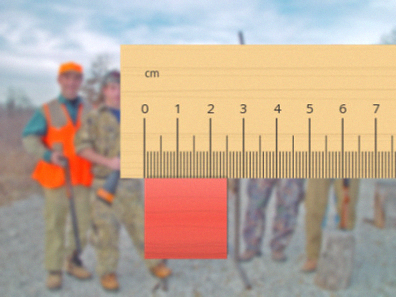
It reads **2.5** cm
